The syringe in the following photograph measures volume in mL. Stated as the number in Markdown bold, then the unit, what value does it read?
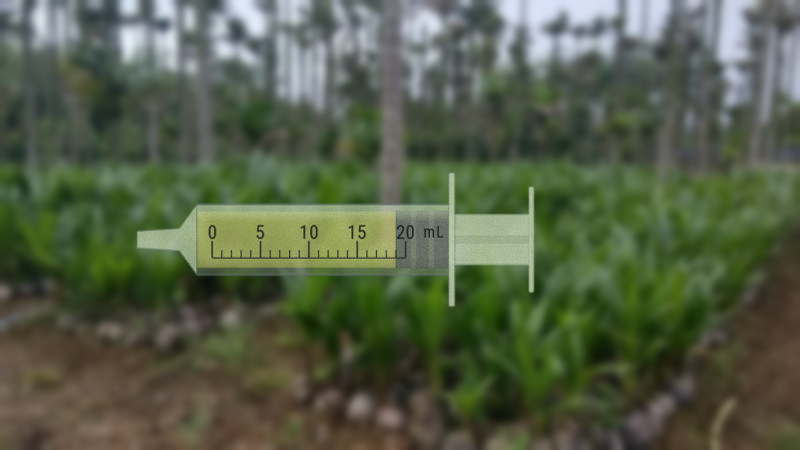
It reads **19** mL
